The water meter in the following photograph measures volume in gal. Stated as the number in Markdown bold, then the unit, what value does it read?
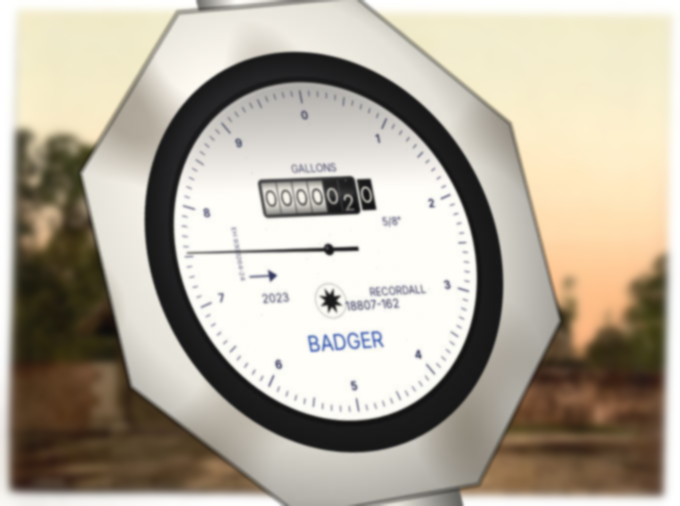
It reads **17.5** gal
